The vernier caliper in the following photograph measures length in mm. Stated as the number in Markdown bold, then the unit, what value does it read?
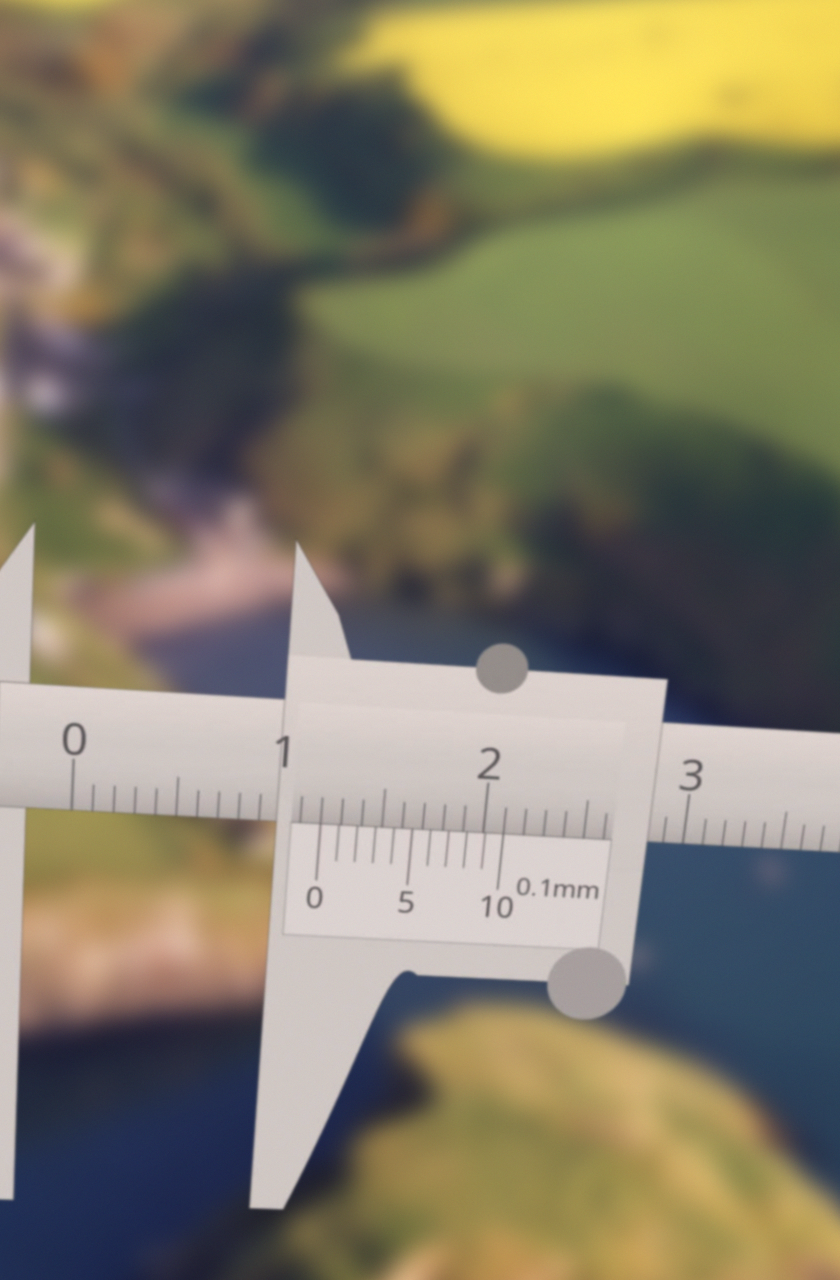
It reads **12.0** mm
